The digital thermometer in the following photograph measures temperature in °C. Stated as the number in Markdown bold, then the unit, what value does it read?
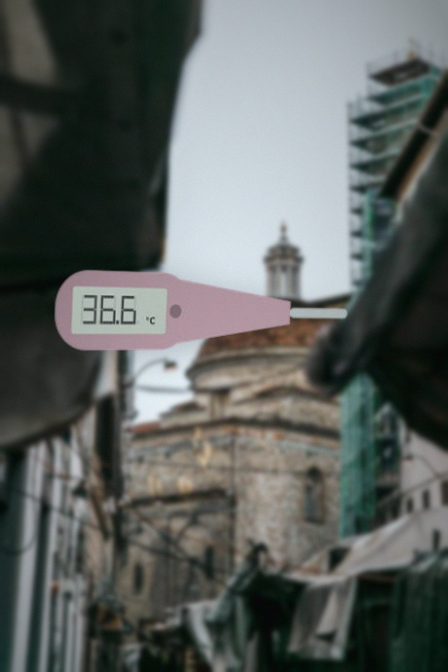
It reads **36.6** °C
